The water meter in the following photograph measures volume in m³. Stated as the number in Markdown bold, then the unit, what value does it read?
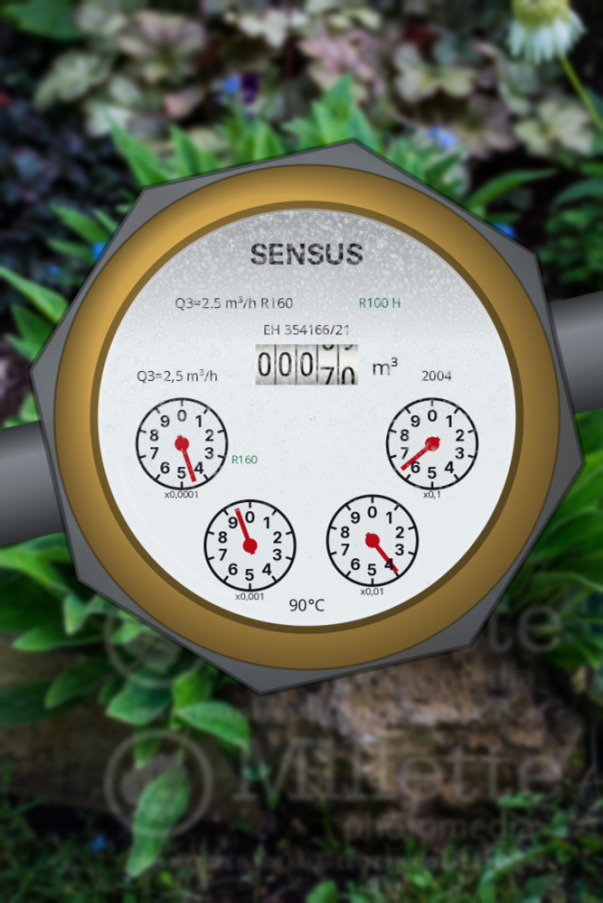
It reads **69.6394** m³
